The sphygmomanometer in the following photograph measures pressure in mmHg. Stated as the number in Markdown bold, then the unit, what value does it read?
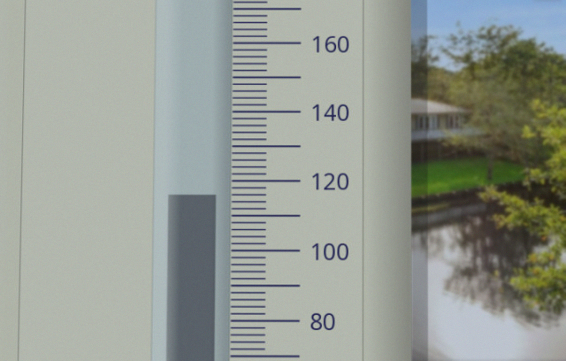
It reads **116** mmHg
